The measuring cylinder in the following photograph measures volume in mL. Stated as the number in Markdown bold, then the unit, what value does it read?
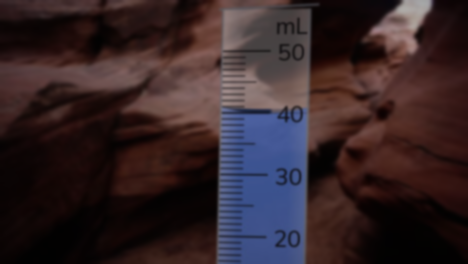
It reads **40** mL
